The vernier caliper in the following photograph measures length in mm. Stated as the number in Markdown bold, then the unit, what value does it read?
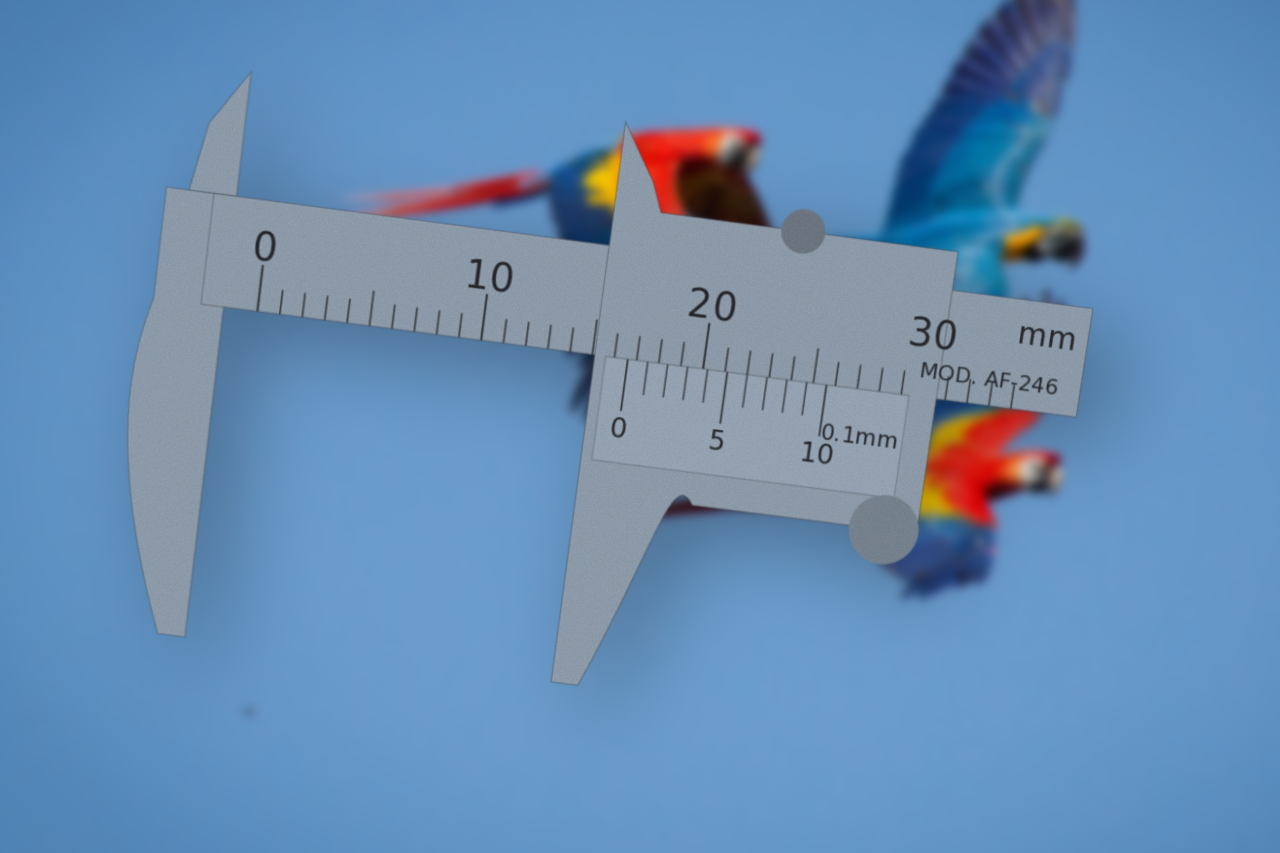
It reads **16.6** mm
